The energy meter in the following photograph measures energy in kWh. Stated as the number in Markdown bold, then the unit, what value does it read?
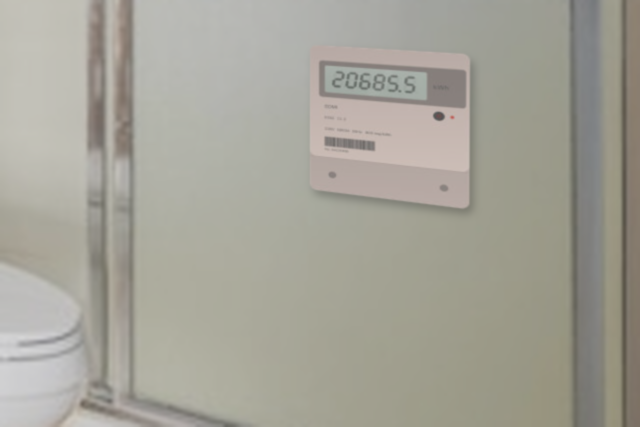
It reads **20685.5** kWh
